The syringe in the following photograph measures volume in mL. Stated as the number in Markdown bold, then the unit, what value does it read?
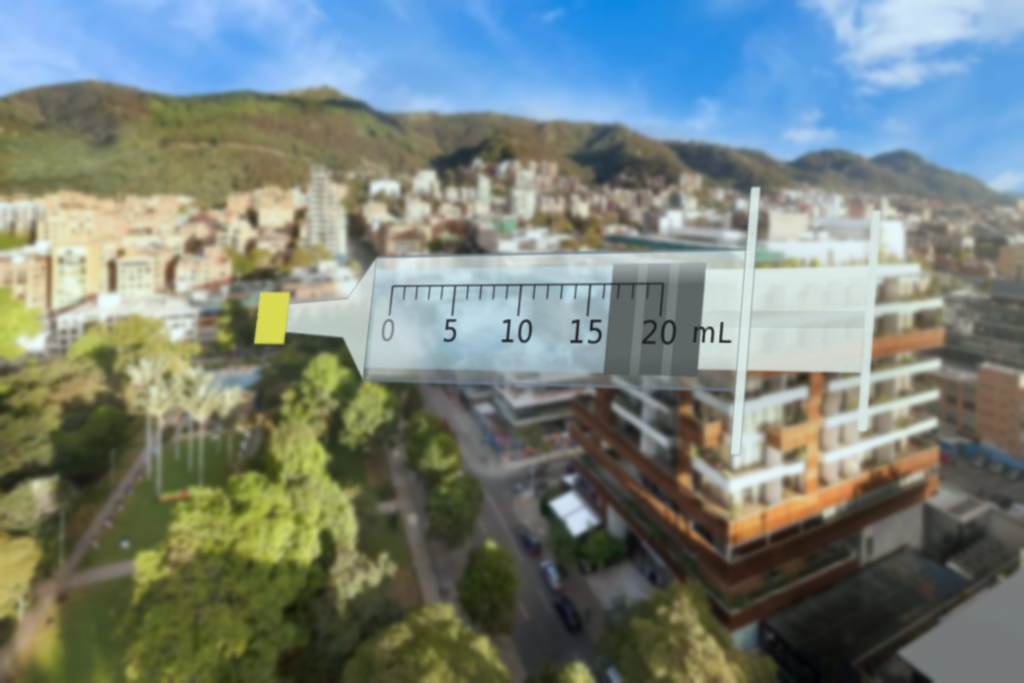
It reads **16.5** mL
